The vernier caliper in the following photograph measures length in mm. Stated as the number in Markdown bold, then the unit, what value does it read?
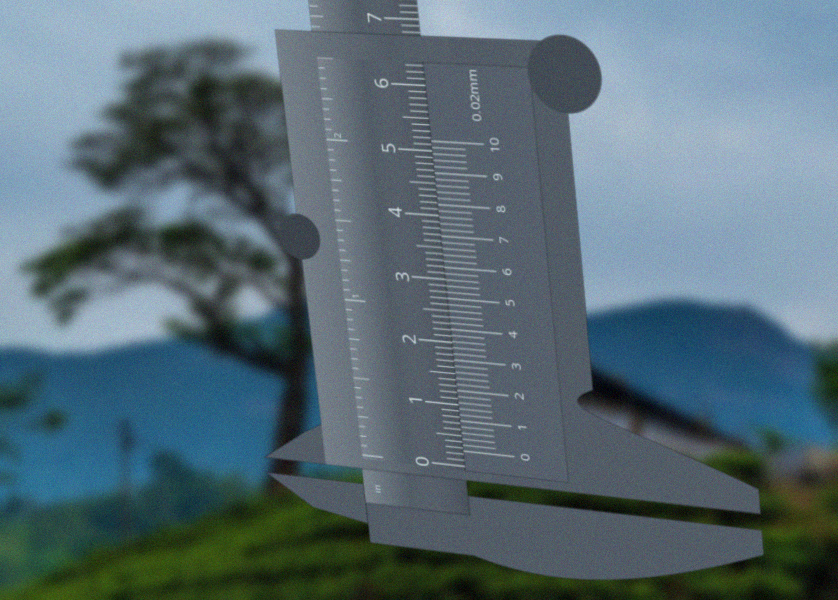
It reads **2.5** mm
